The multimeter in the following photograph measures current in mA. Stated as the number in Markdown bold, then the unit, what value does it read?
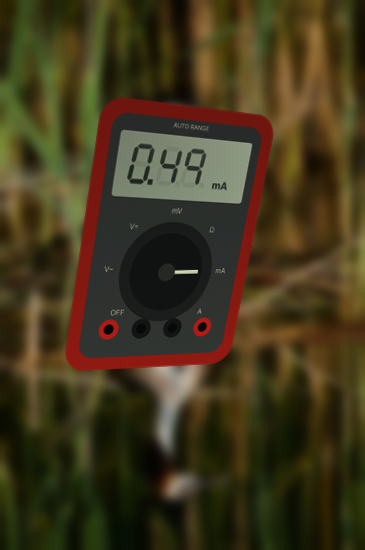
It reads **0.49** mA
